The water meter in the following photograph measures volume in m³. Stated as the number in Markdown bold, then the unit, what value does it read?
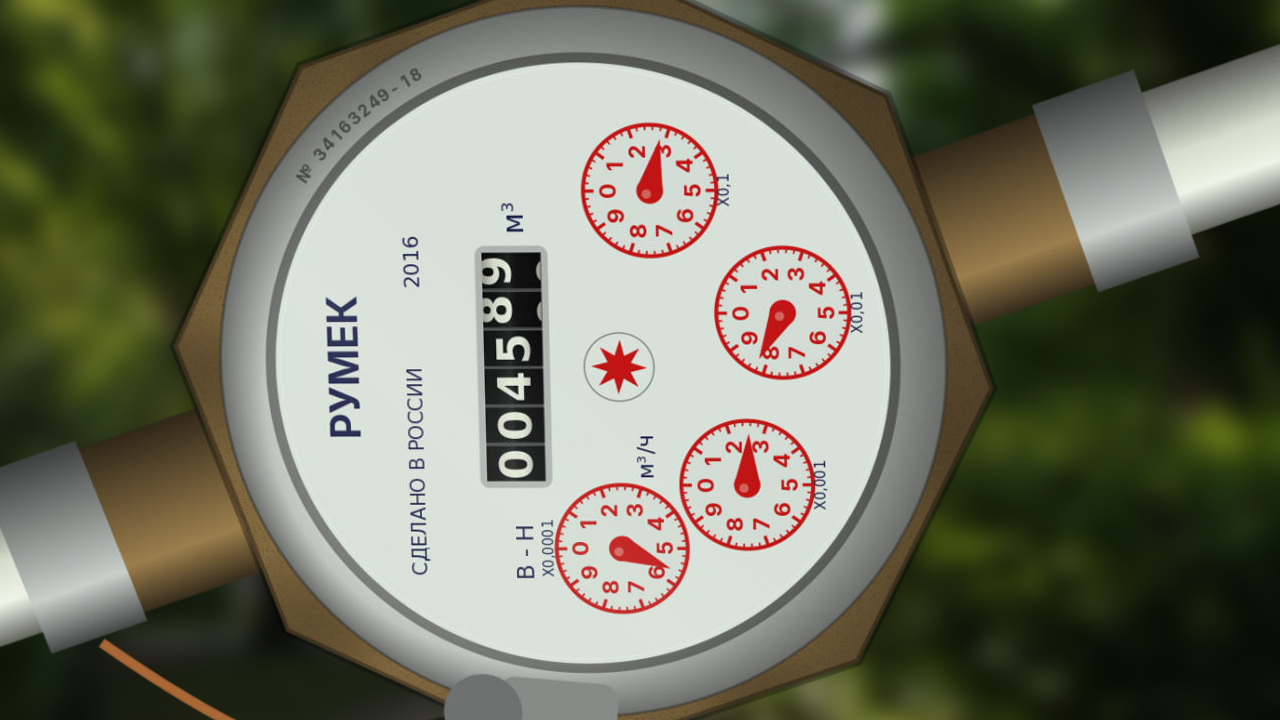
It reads **4589.2825** m³
